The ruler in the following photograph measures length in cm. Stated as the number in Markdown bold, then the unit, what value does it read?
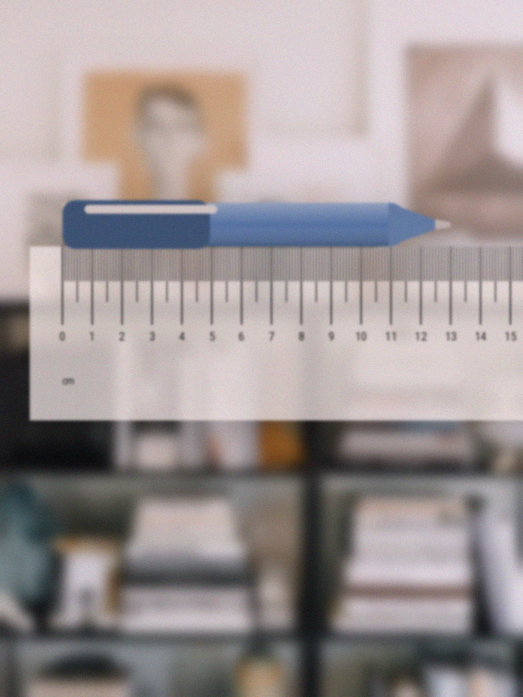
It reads **13** cm
